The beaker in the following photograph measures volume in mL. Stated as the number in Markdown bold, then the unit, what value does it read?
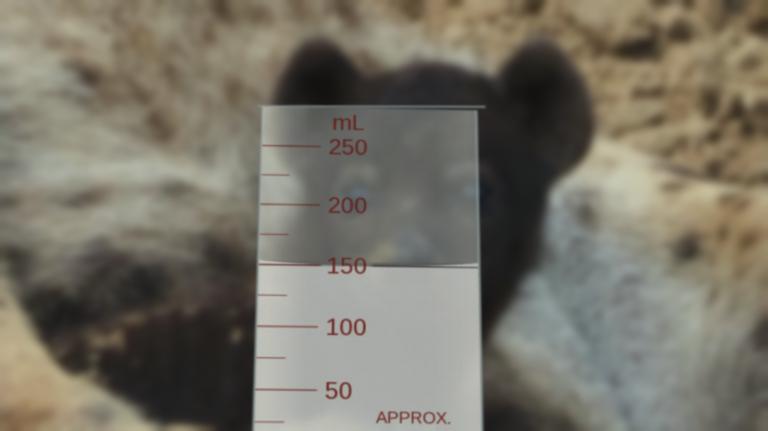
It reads **150** mL
